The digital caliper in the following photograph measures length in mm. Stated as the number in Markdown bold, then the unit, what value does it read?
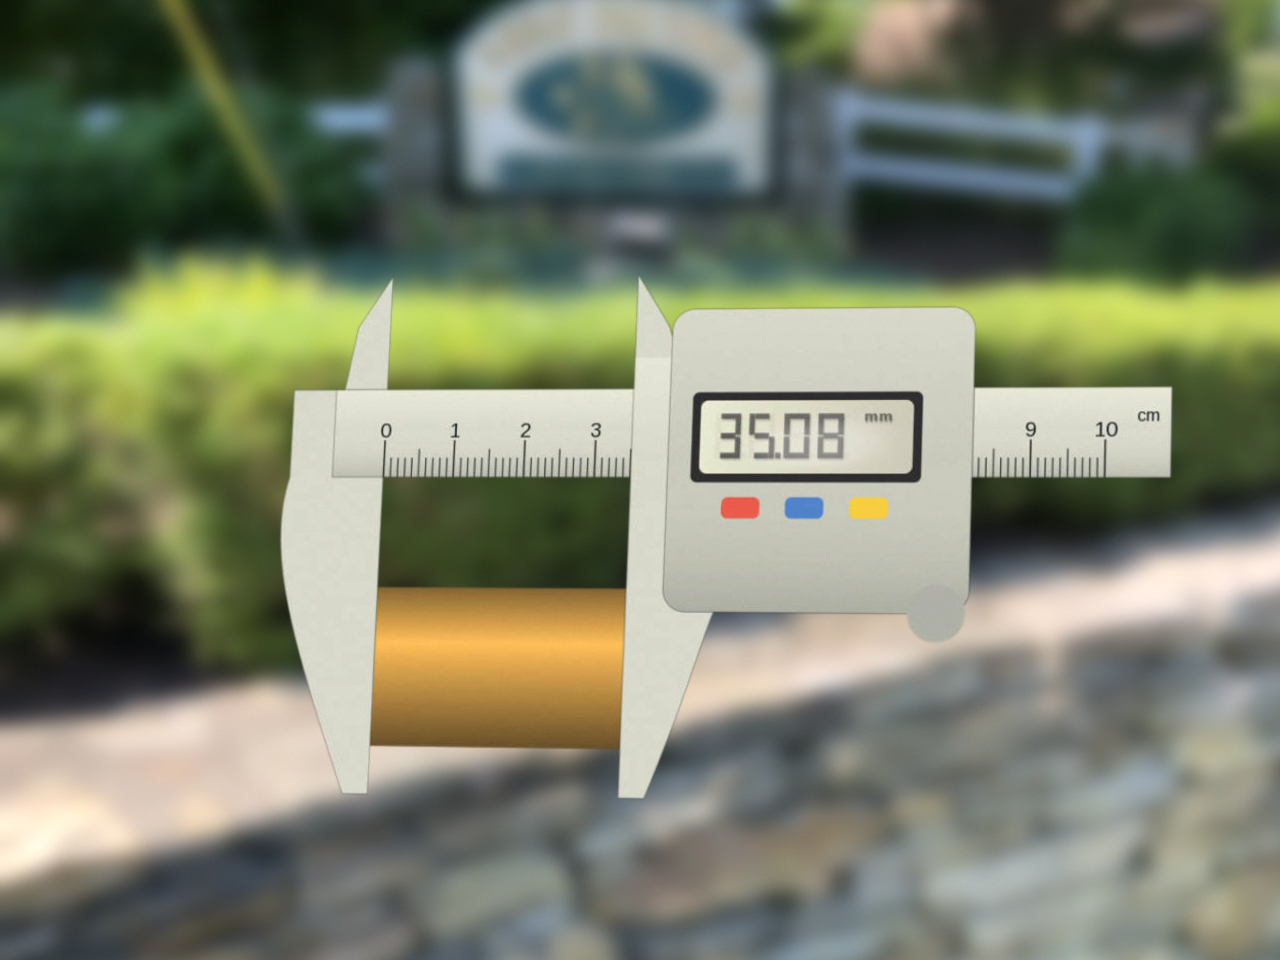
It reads **35.08** mm
